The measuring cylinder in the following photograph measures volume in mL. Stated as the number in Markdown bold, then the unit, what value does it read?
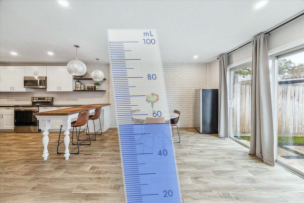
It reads **55** mL
